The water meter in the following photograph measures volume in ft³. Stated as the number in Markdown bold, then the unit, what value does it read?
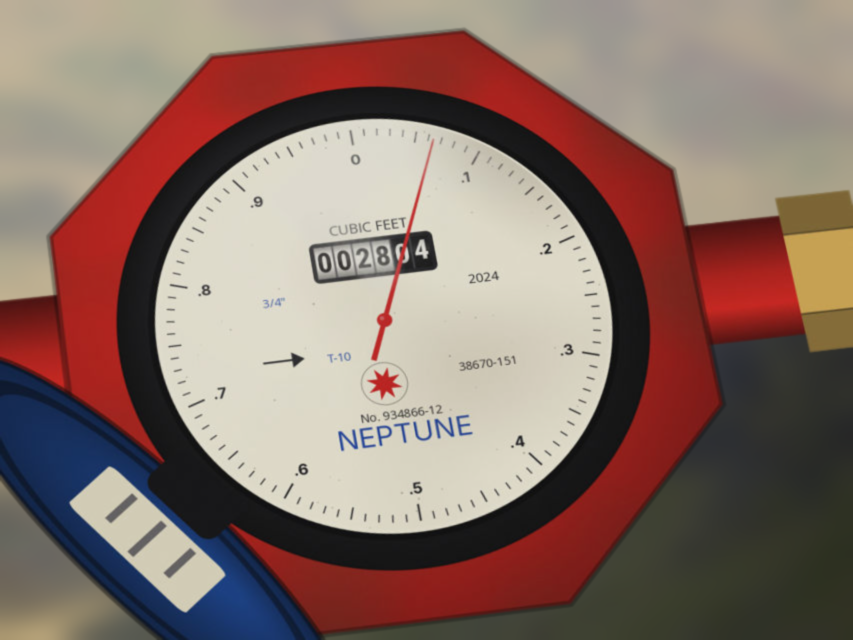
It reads **2804.06** ft³
